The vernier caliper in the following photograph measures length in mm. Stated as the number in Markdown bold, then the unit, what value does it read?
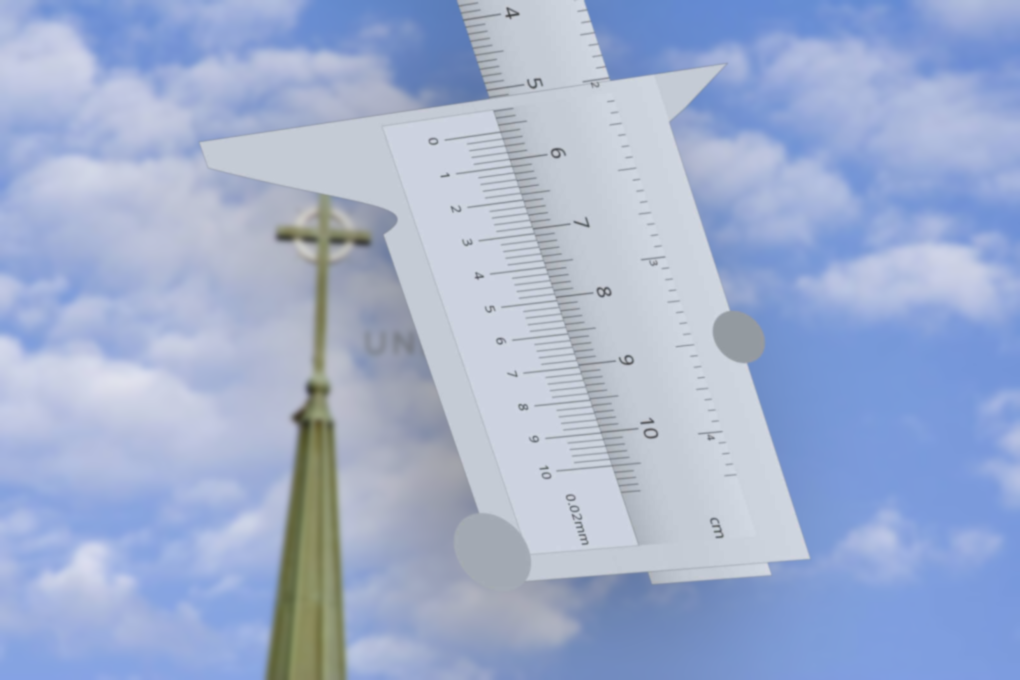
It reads **56.0** mm
